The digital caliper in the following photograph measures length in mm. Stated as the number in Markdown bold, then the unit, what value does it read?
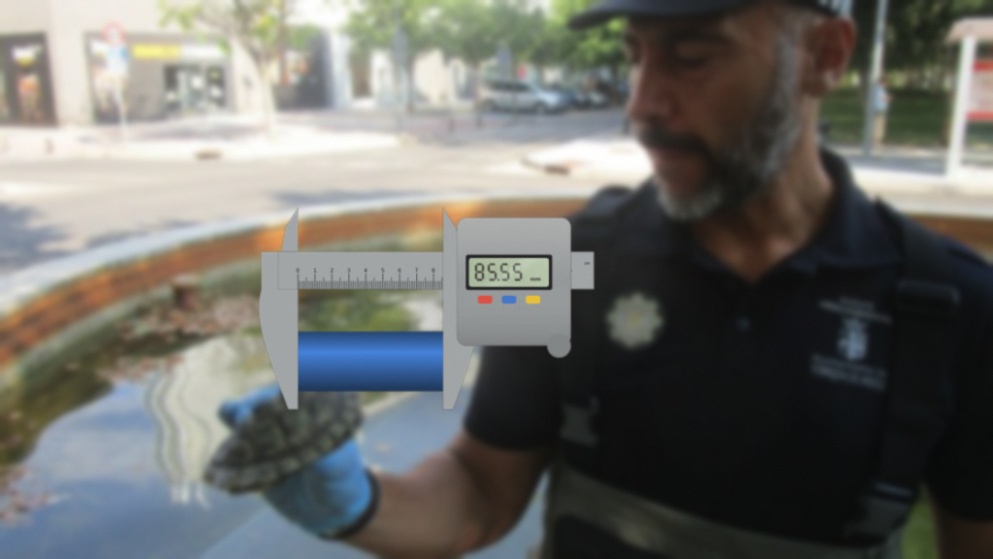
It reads **85.55** mm
